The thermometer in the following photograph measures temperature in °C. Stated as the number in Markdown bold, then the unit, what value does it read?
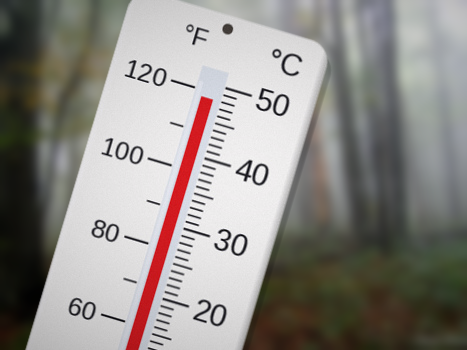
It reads **48** °C
